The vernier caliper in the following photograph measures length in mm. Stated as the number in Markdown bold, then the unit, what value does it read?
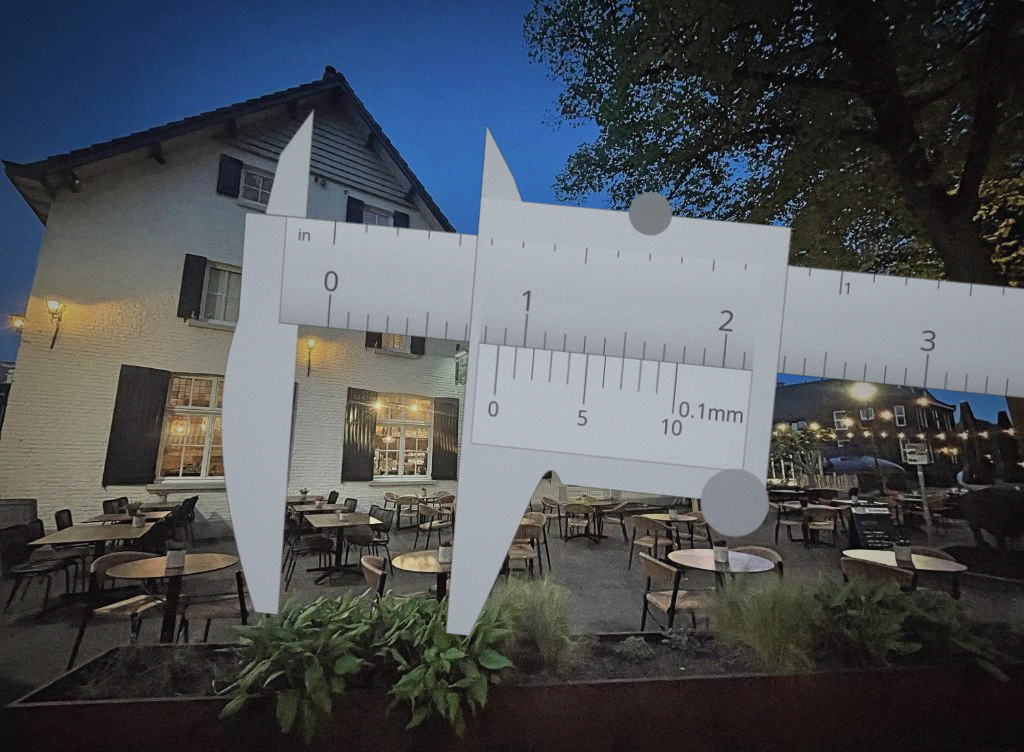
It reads **8.7** mm
